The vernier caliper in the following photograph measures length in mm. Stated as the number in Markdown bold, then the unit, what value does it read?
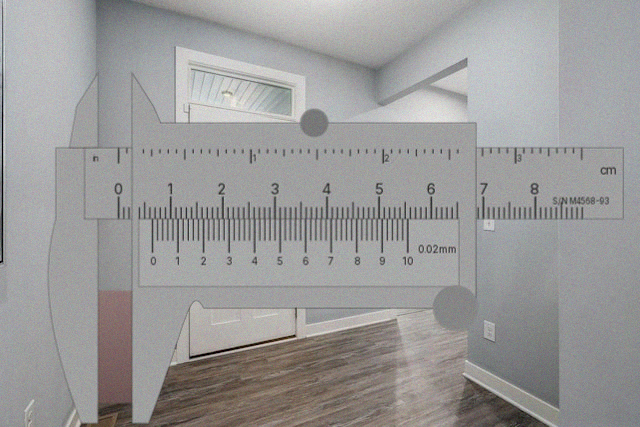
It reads **6.5** mm
